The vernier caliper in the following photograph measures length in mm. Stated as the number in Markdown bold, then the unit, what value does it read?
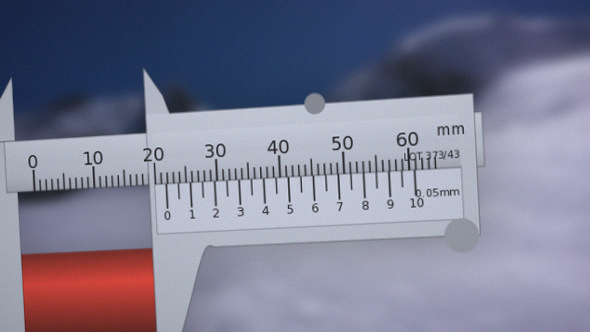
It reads **21.8** mm
